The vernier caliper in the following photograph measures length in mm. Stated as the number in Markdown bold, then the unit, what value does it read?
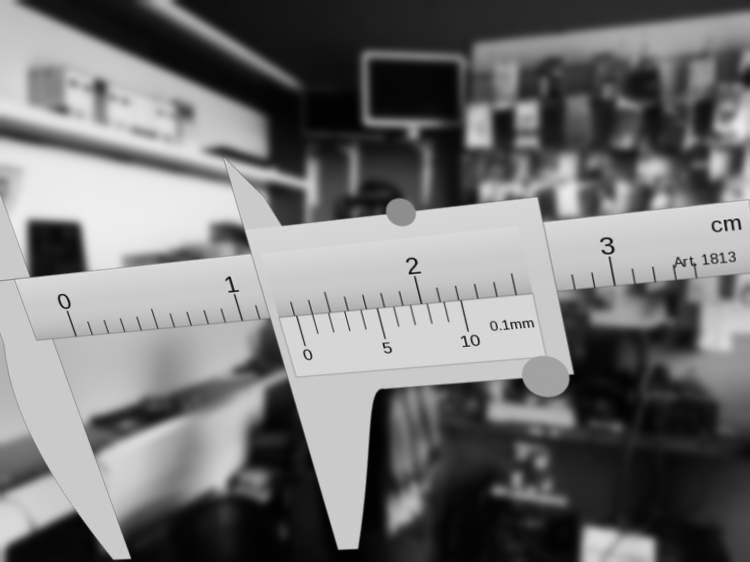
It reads **13.1** mm
